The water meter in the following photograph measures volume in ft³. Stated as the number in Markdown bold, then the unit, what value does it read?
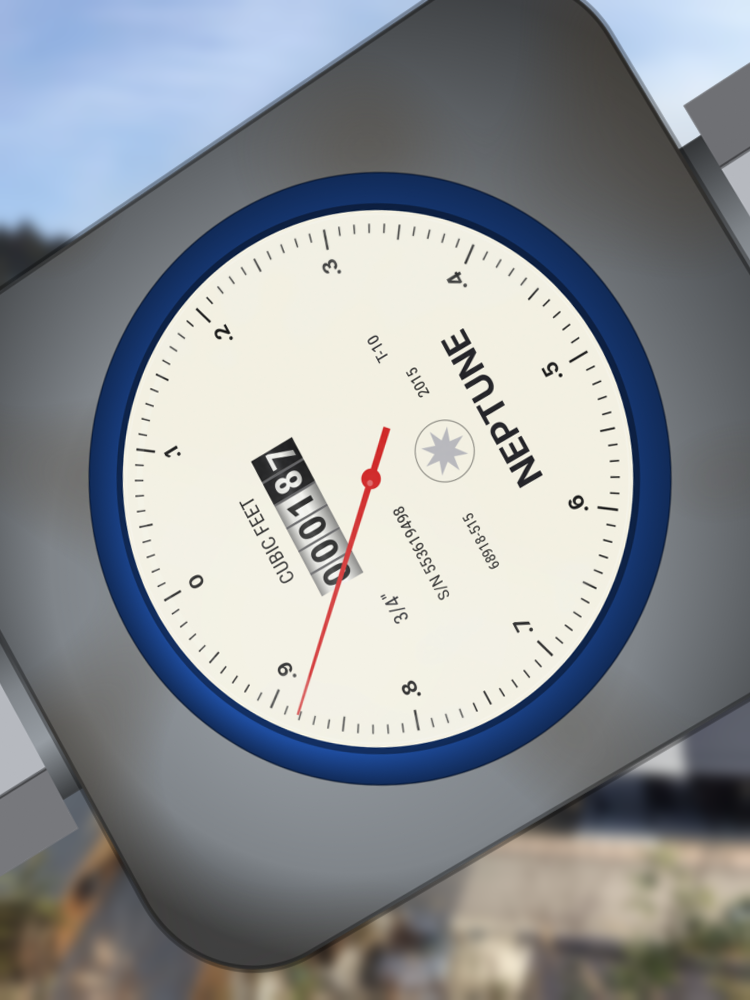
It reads **186.88** ft³
